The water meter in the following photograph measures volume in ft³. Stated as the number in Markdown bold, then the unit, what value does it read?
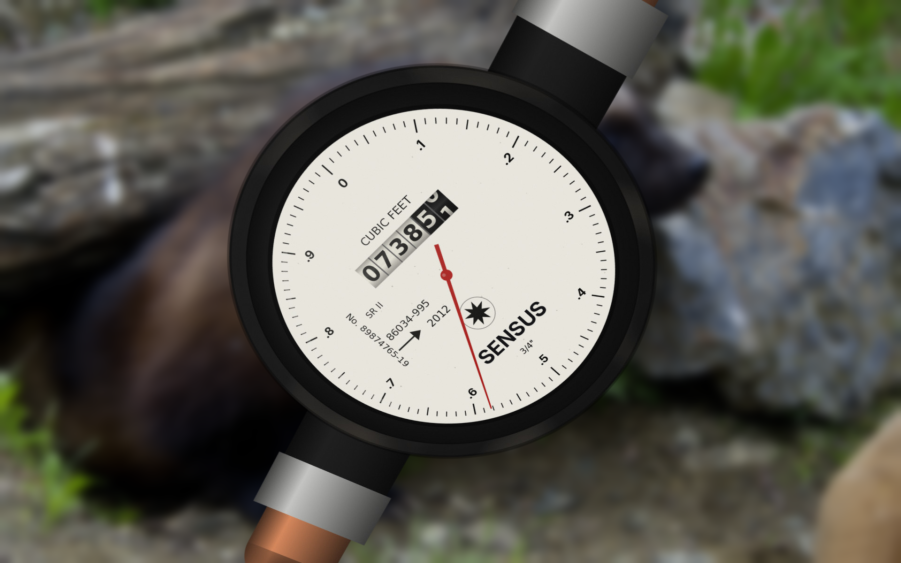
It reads **73850.58** ft³
